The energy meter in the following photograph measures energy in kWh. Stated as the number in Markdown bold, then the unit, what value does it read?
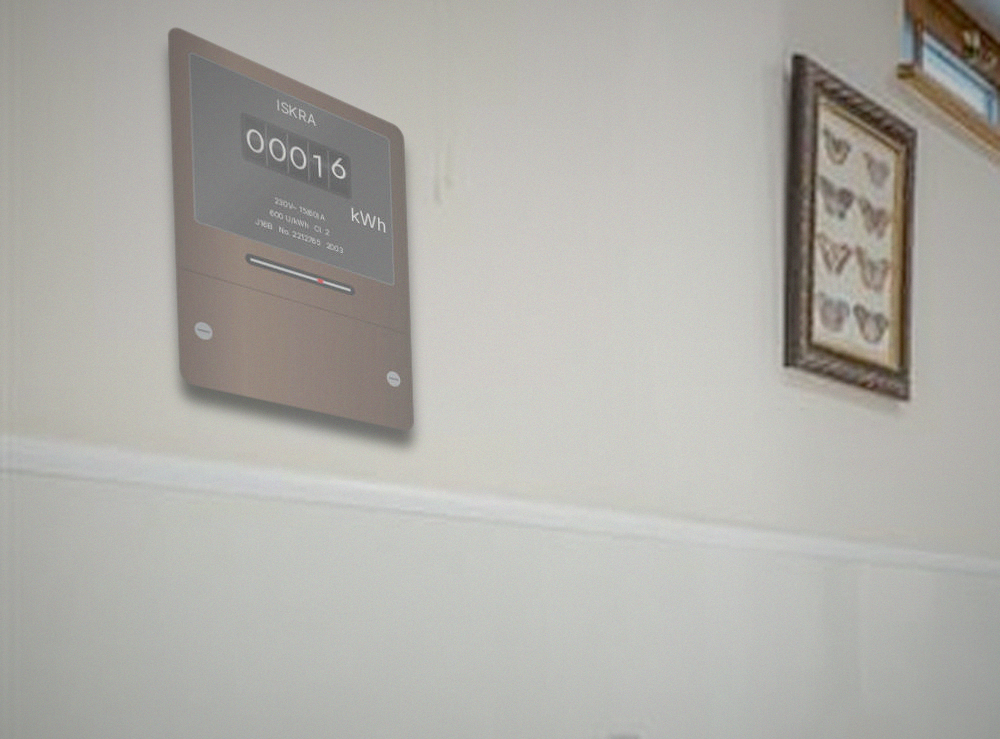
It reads **16** kWh
